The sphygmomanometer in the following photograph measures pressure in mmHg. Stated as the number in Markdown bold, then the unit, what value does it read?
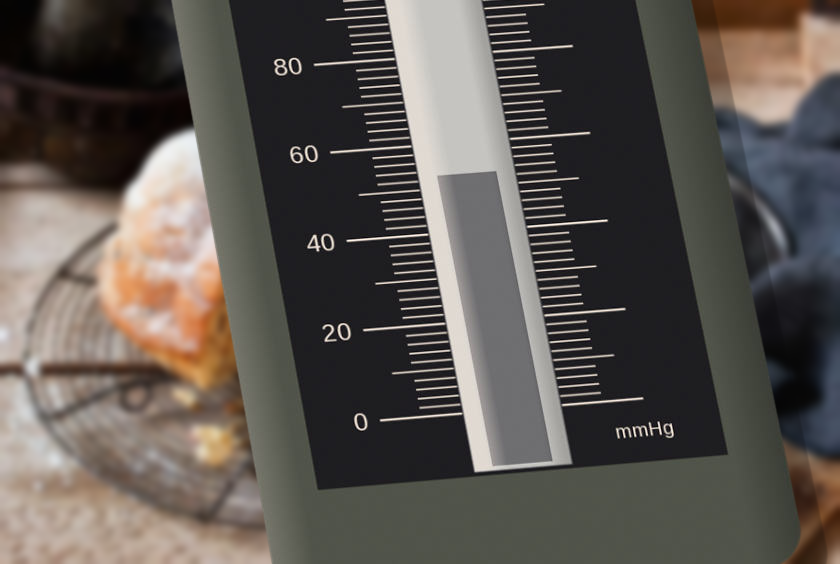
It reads **53** mmHg
